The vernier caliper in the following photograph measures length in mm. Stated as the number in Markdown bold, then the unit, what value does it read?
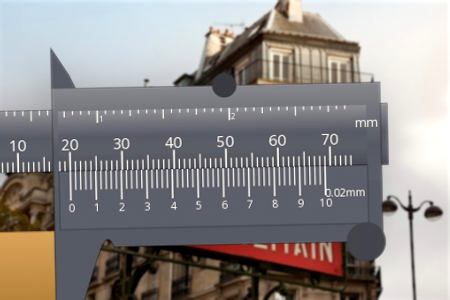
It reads **20.0** mm
